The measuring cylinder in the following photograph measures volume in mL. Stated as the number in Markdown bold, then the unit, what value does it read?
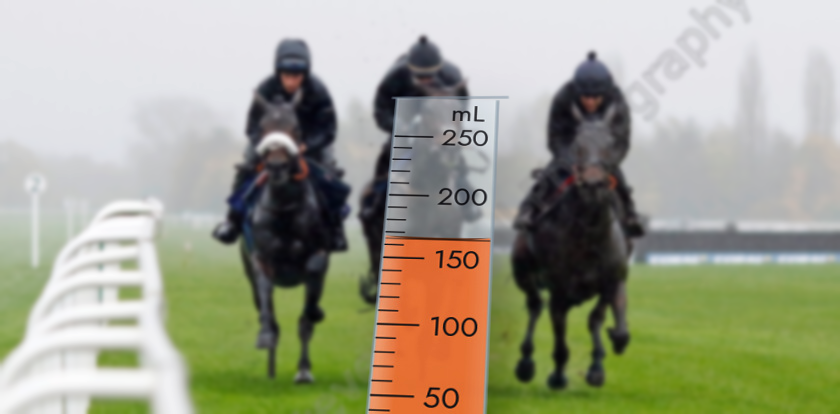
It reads **165** mL
